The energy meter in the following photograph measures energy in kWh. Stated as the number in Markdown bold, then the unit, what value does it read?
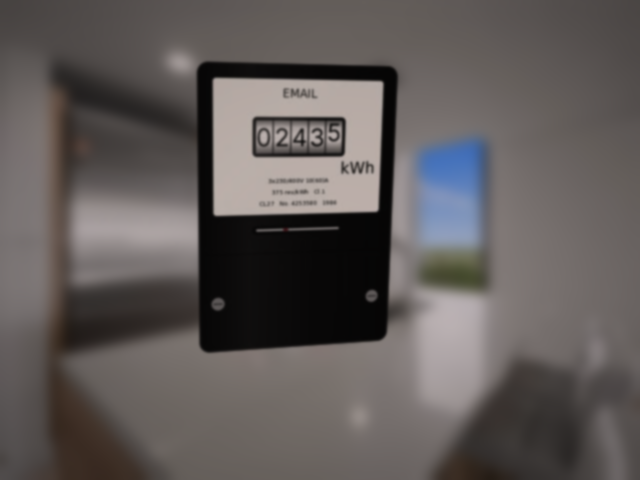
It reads **2435** kWh
